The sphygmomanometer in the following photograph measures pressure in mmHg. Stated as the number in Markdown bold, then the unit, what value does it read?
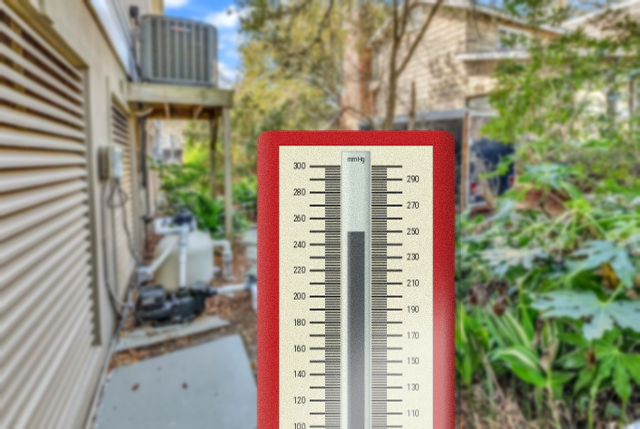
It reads **250** mmHg
